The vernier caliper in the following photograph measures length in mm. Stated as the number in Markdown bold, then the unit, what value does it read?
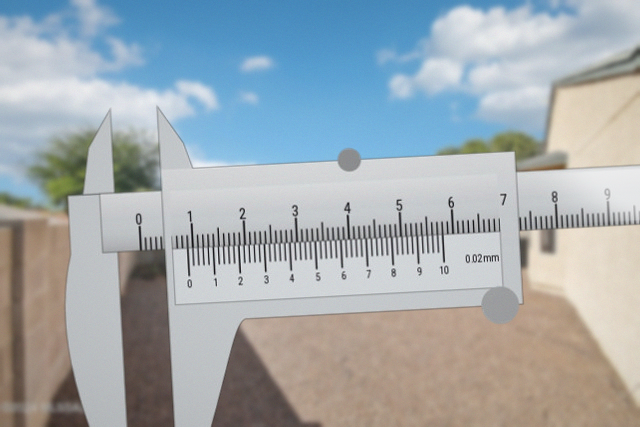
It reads **9.0** mm
